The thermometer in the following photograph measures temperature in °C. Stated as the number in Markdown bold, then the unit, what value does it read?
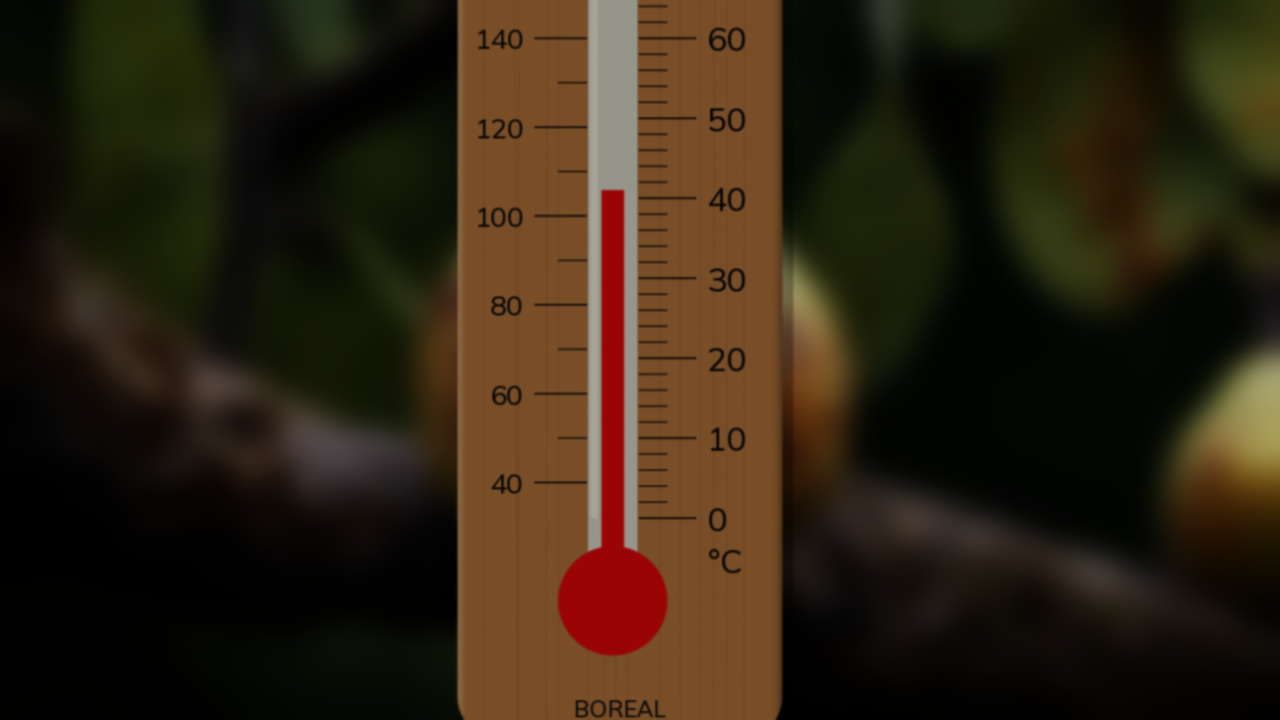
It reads **41** °C
